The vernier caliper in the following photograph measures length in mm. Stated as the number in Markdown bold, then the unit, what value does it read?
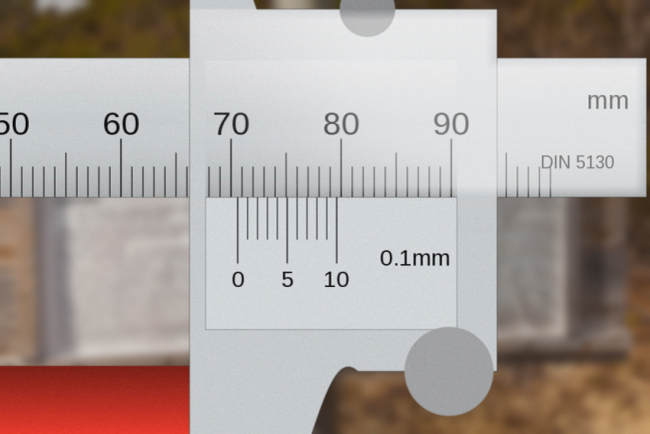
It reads **70.6** mm
